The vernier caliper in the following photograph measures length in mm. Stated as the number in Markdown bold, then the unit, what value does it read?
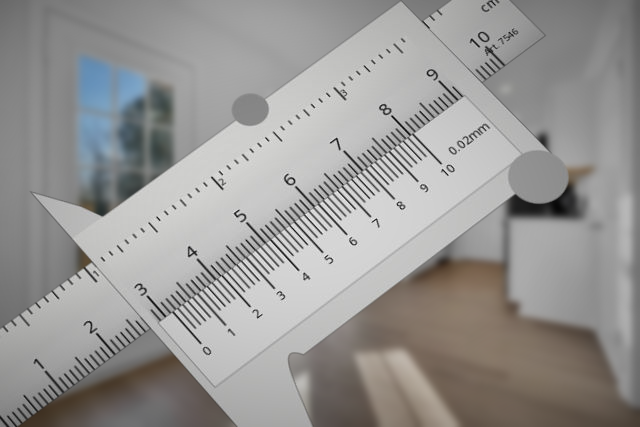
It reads **31.4** mm
